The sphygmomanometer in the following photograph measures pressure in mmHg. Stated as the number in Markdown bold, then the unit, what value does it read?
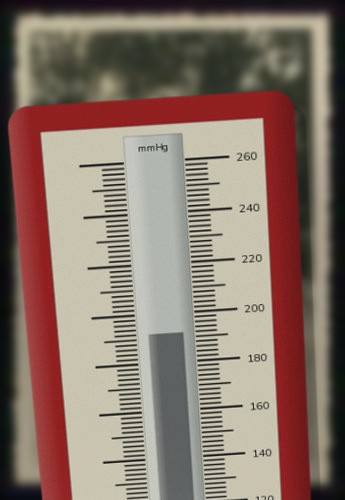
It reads **192** mmHg
